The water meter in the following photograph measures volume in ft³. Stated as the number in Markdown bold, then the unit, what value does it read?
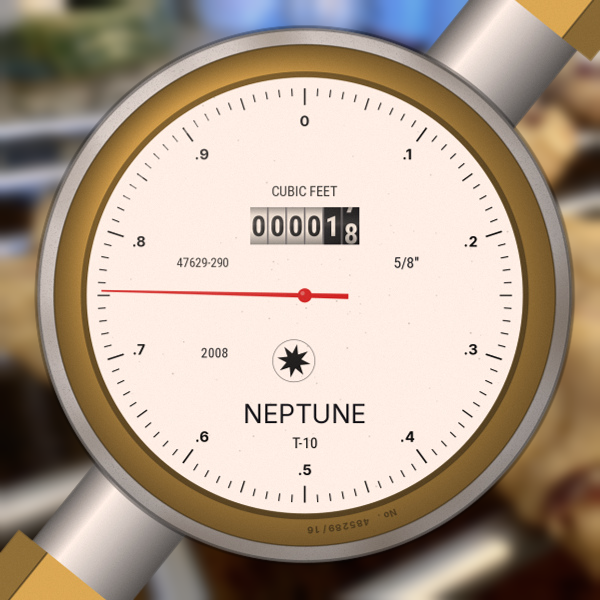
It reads **17.75** ft³
